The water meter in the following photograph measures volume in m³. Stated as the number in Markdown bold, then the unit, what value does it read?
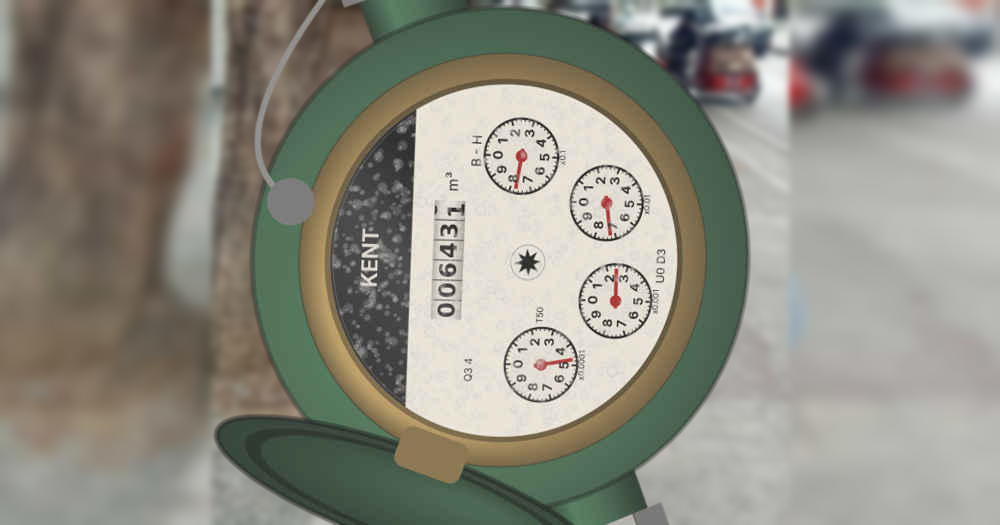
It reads **6430.7724** m³
